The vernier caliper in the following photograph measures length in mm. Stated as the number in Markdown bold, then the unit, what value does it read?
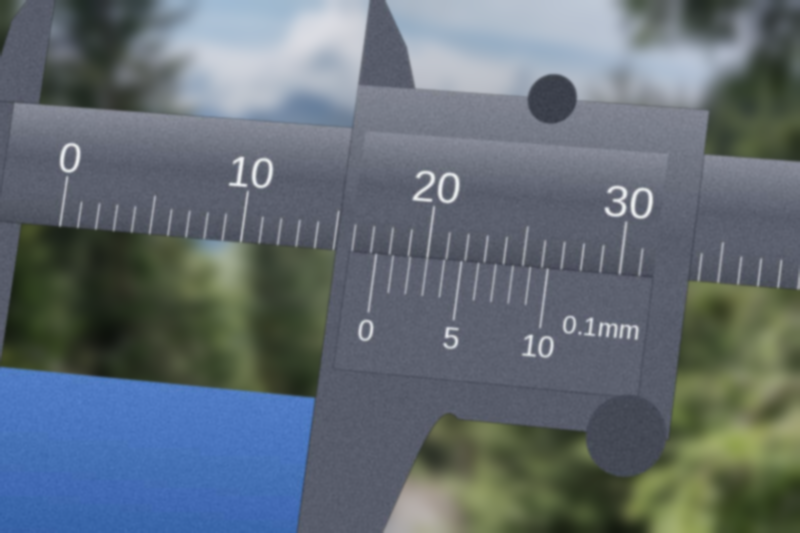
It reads **17.3** mm
